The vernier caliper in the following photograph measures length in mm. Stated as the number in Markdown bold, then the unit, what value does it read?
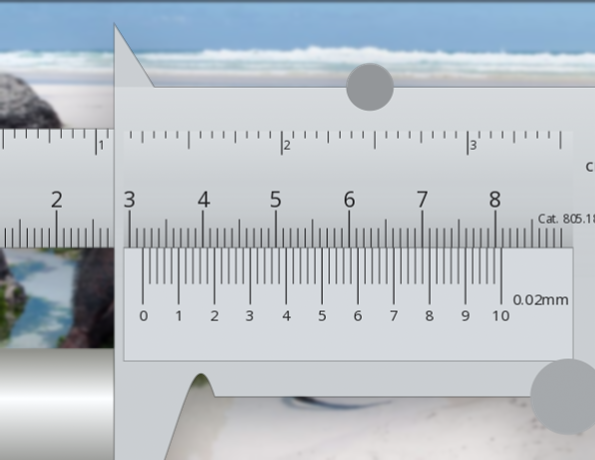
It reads **31.8** mm
